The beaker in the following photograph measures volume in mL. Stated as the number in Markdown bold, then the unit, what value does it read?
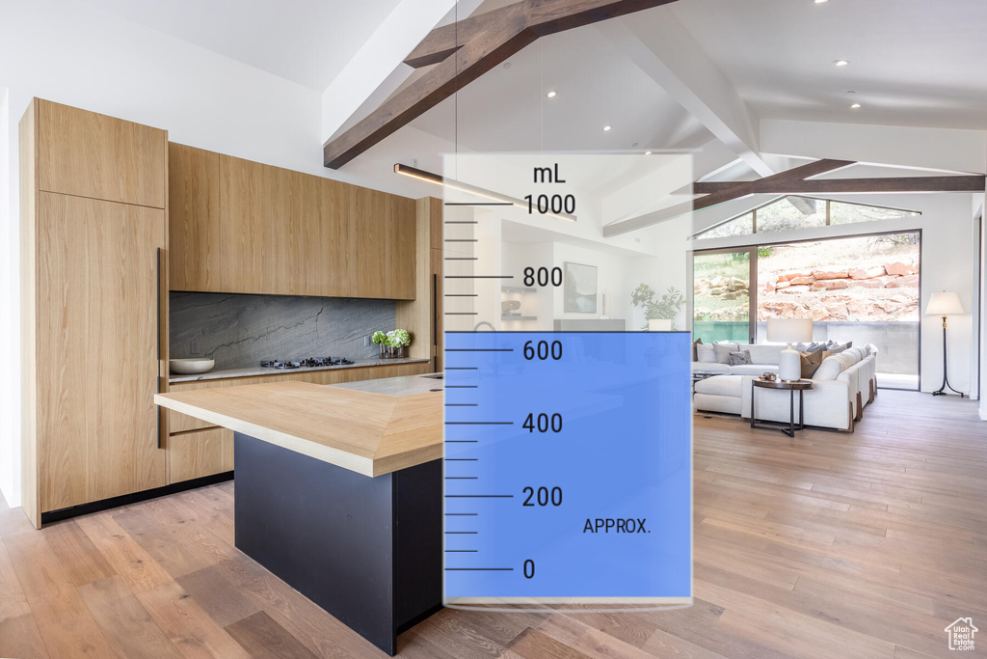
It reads **650** mL
